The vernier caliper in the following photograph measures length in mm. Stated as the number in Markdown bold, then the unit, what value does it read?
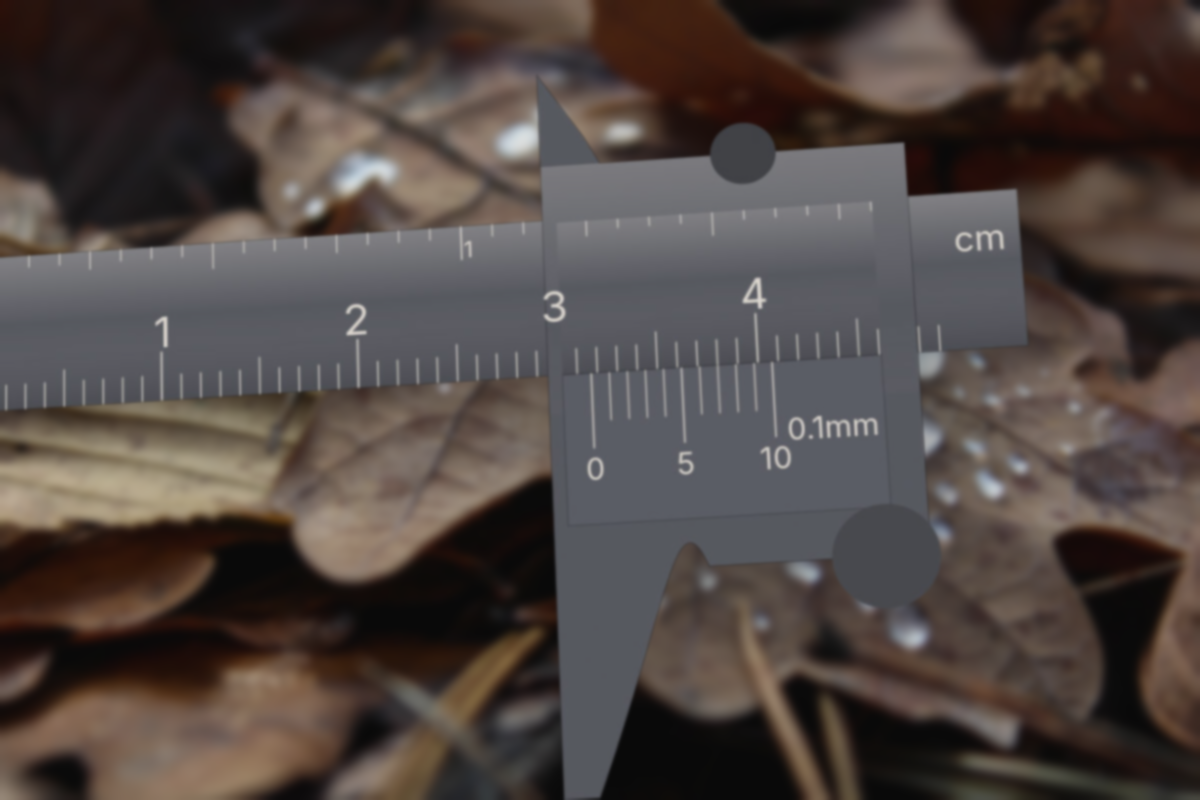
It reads **31.7** mm
